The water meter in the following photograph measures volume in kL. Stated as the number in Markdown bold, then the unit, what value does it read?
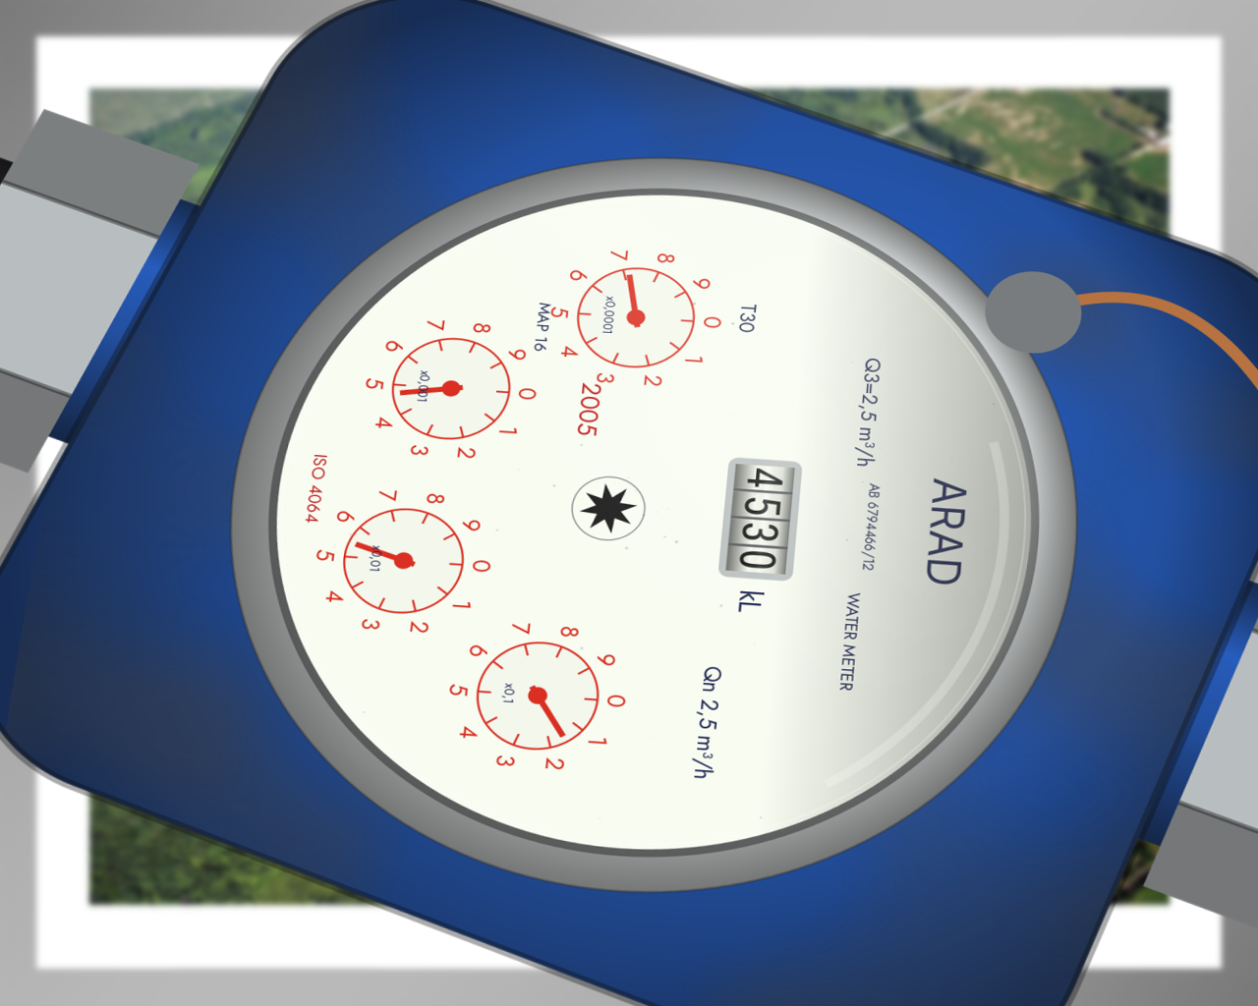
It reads **4530.1547** kL
